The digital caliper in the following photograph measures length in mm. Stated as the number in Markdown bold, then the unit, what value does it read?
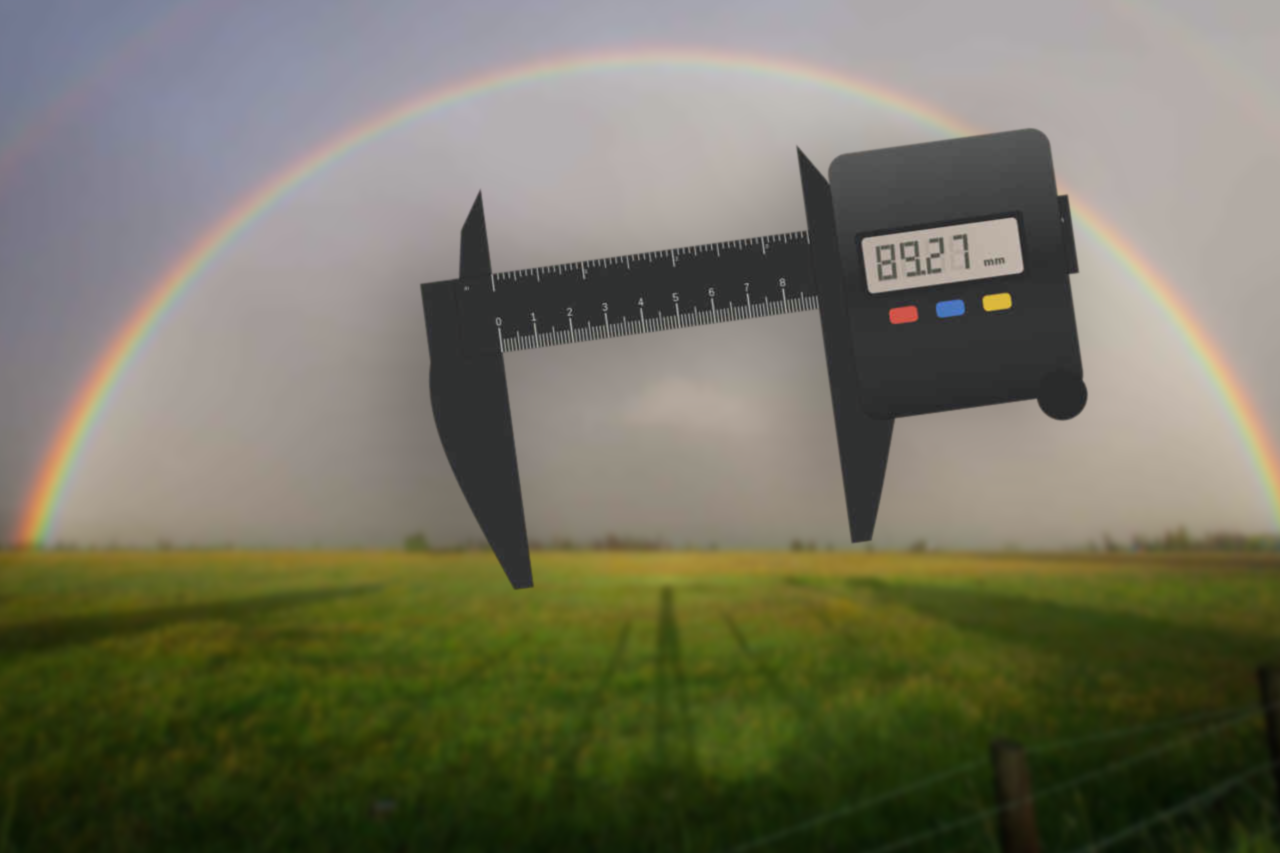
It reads **89.27** mm
